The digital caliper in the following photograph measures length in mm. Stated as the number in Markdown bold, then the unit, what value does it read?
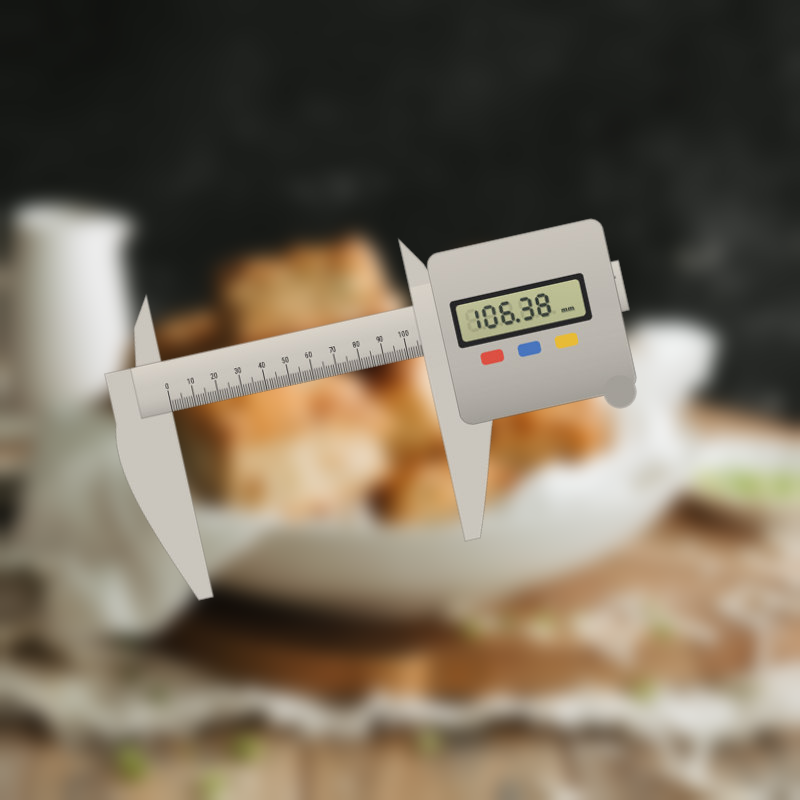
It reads **106.38** mm
